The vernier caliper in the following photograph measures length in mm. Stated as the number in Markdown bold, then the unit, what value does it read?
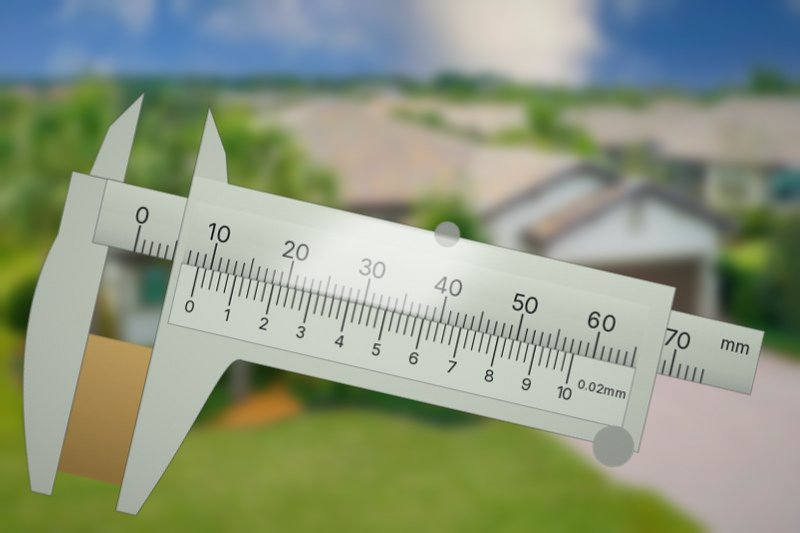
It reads **8.4** mm
